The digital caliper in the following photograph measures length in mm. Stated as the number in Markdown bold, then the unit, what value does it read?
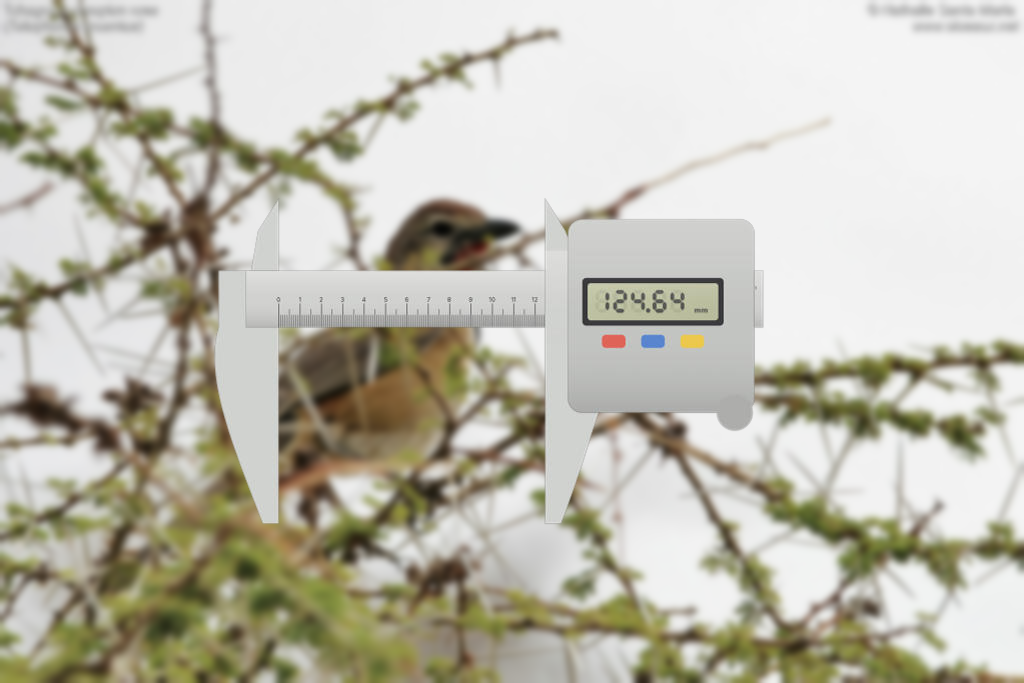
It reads **124.64** mm
